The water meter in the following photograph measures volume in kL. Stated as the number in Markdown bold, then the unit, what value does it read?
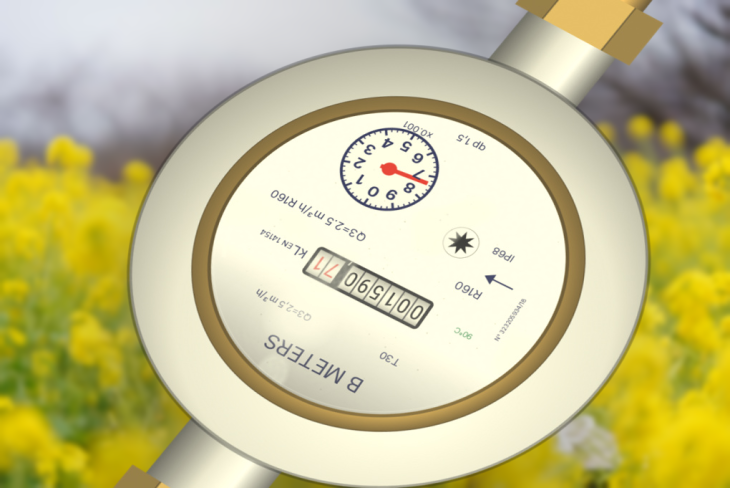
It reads **1590.717** kL
